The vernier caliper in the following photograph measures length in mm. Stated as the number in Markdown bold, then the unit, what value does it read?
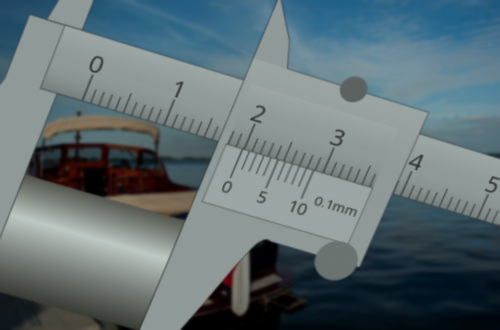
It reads **19.8** mm
